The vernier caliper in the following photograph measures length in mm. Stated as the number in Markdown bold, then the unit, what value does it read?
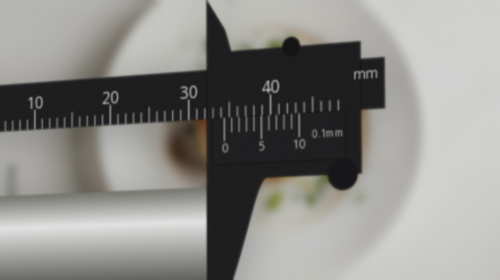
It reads **34.4** mm
